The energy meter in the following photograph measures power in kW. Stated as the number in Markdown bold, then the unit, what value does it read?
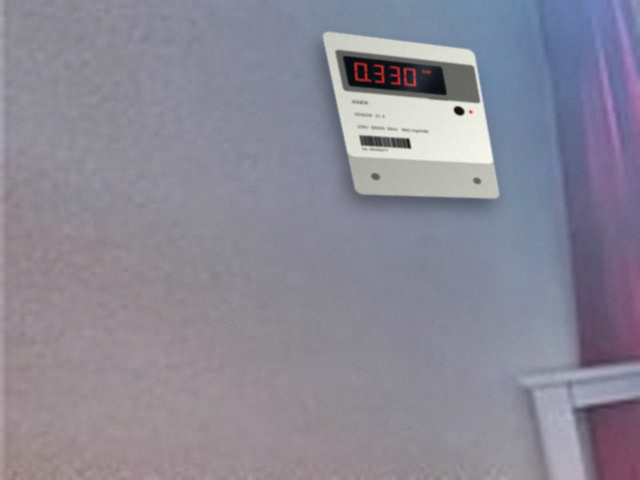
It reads **0.330** kW
